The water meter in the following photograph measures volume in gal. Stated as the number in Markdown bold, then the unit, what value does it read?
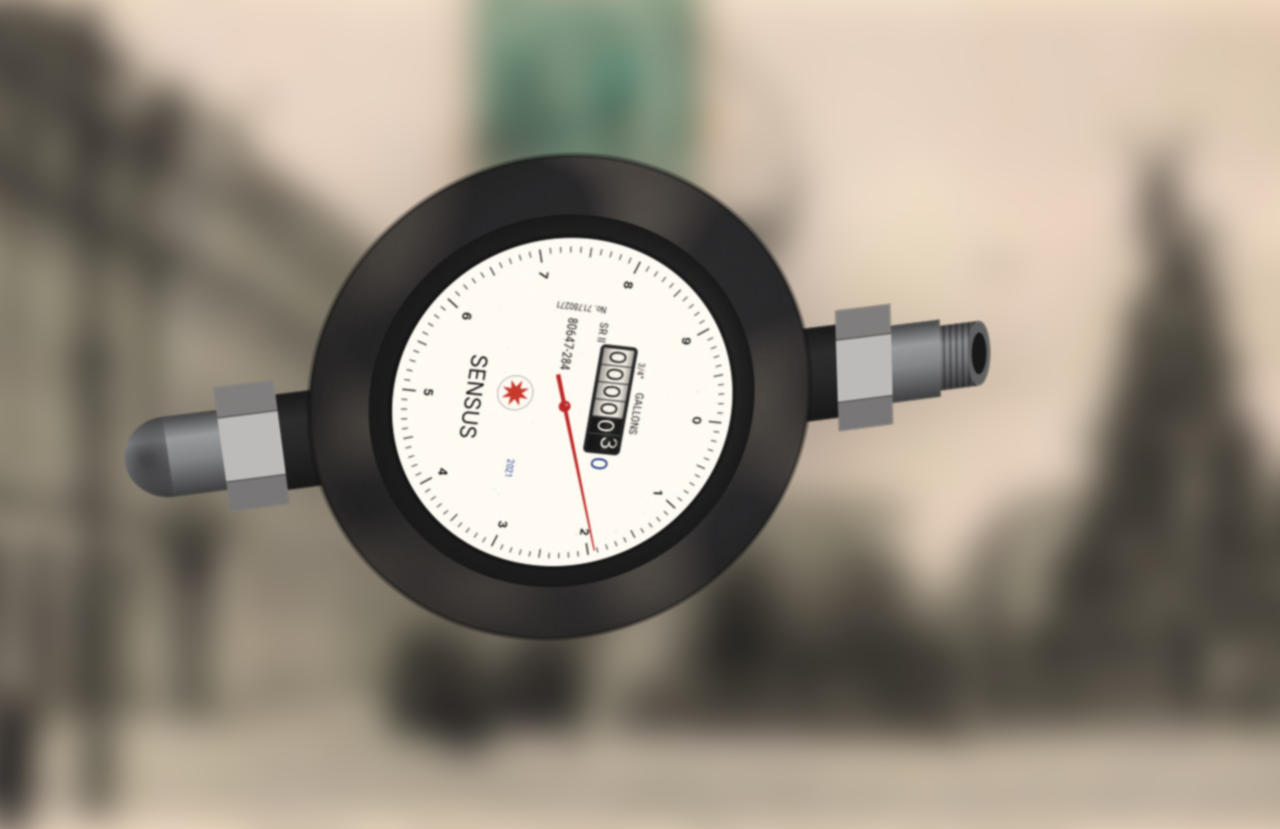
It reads **31.9** gal
